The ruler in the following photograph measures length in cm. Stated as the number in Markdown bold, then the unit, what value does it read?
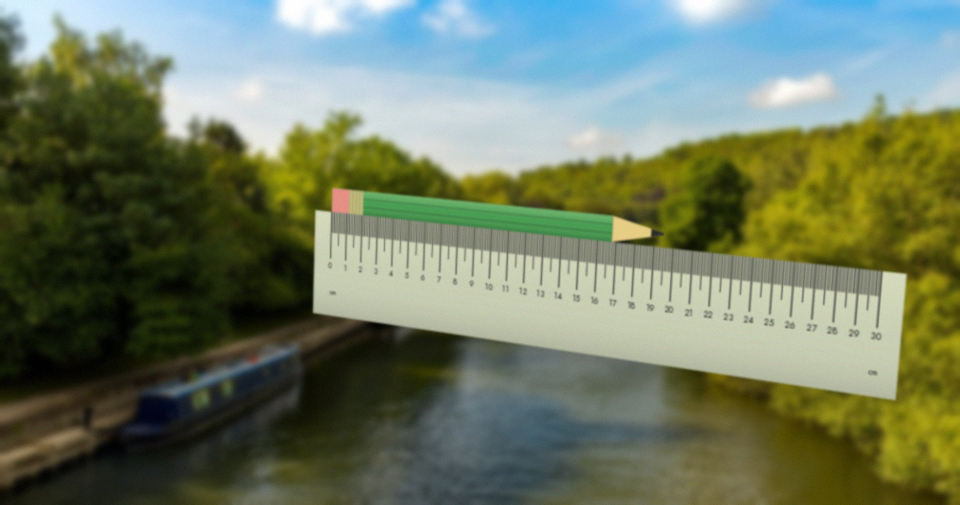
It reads **19.5** cm
